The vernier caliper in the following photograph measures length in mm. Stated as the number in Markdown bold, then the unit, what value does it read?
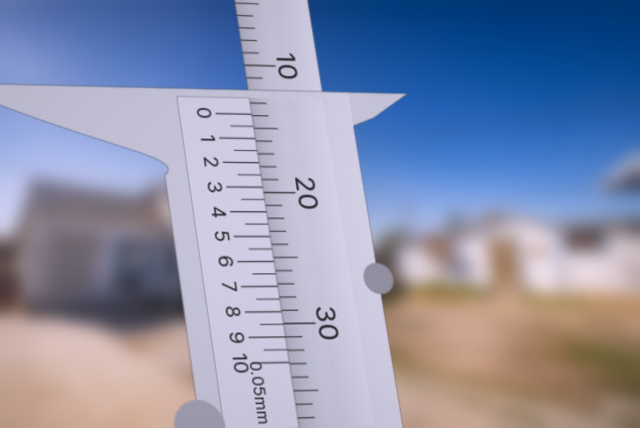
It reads **13.9** mm
